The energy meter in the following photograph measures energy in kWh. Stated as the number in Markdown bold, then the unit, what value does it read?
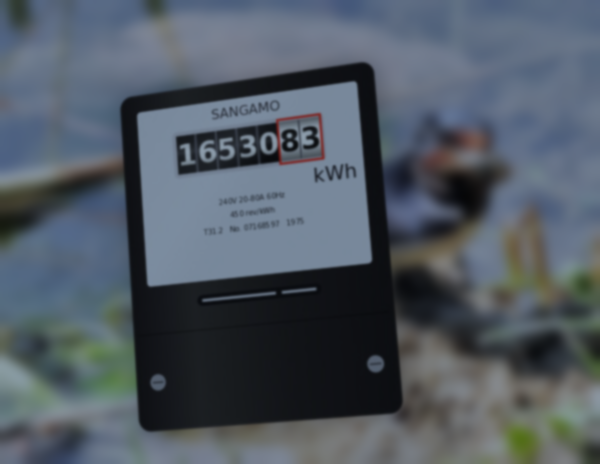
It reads **16530.83** kWh
